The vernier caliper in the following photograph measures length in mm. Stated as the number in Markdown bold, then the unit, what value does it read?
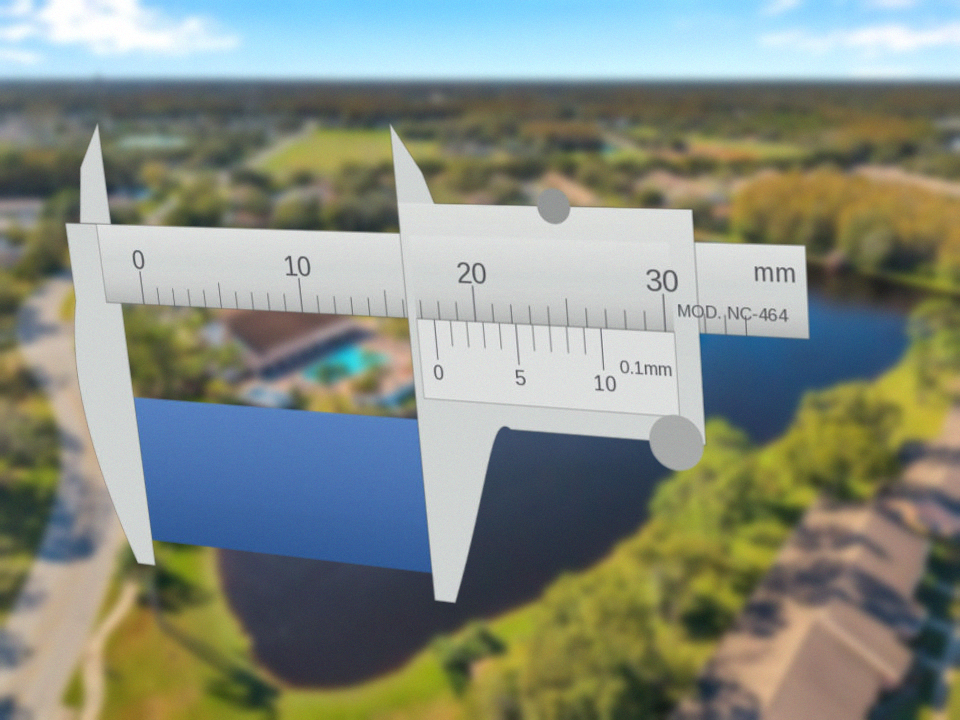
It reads **17.7** mm
